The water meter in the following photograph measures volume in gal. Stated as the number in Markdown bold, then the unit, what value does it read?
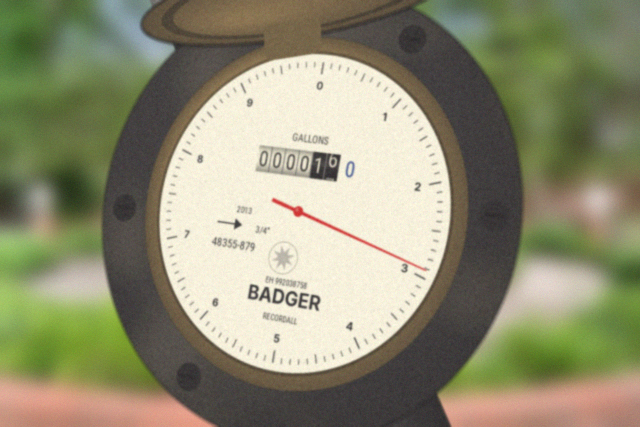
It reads **162.9** gal
